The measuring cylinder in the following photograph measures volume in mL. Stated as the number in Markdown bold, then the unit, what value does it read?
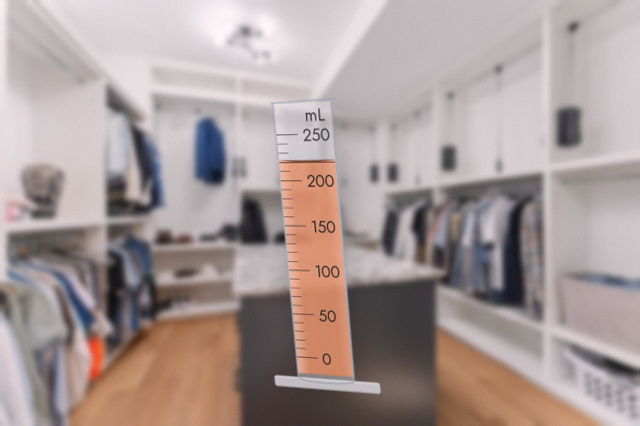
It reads **220** mL
